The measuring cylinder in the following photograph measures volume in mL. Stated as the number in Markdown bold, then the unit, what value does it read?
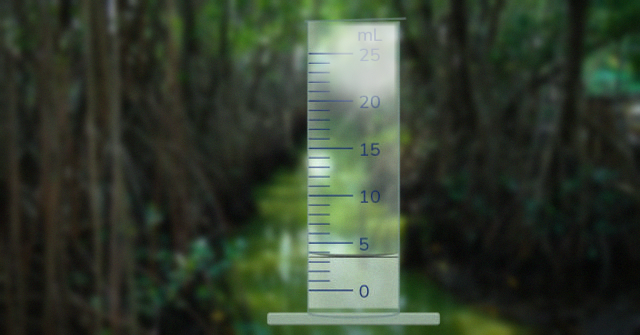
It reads **3.5** mL
